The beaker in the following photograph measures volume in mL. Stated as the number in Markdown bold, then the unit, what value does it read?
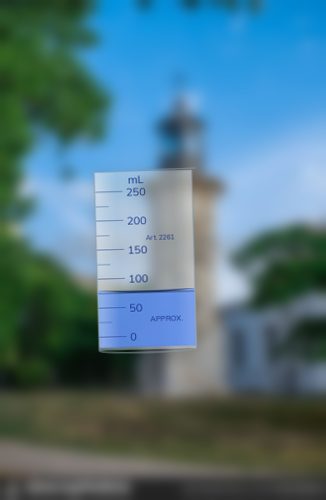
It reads **75** mL
